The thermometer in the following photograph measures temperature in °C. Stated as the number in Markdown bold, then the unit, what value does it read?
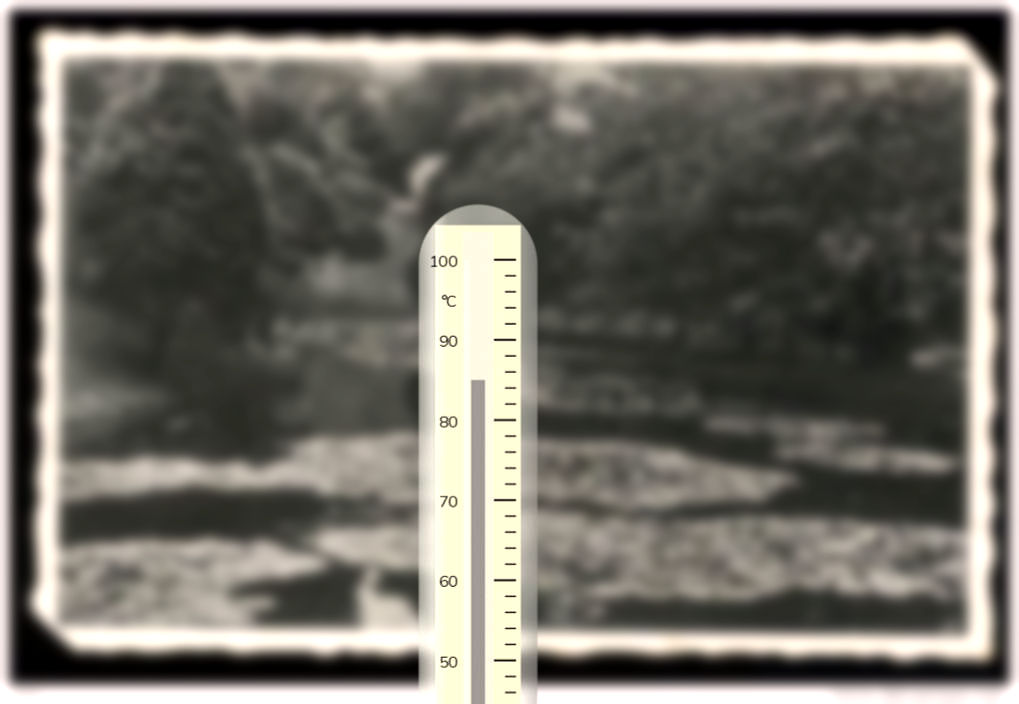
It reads **85** °C
